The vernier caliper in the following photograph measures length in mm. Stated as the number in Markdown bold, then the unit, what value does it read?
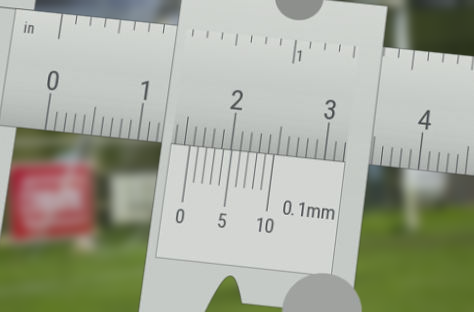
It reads **15.6** mm
